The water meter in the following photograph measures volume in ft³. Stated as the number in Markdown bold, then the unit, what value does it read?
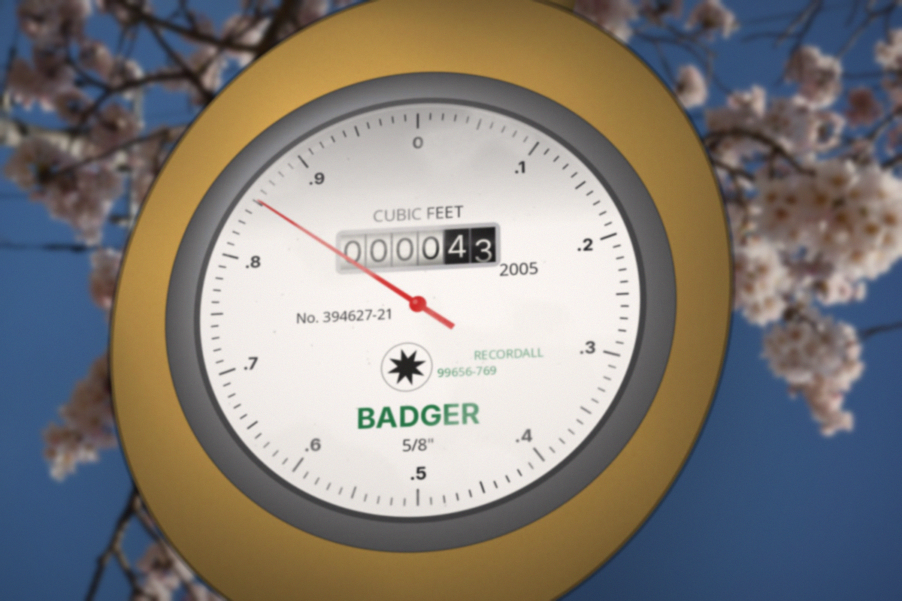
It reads **42.85** ft³
